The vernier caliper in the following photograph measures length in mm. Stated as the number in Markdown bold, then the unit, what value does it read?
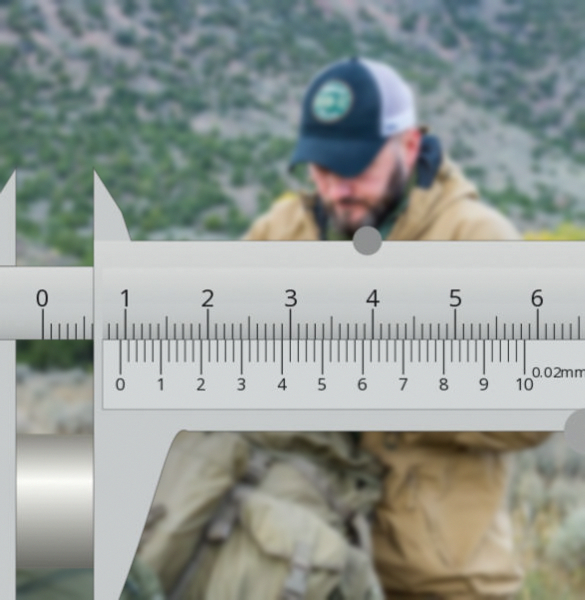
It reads **9.4** mm
